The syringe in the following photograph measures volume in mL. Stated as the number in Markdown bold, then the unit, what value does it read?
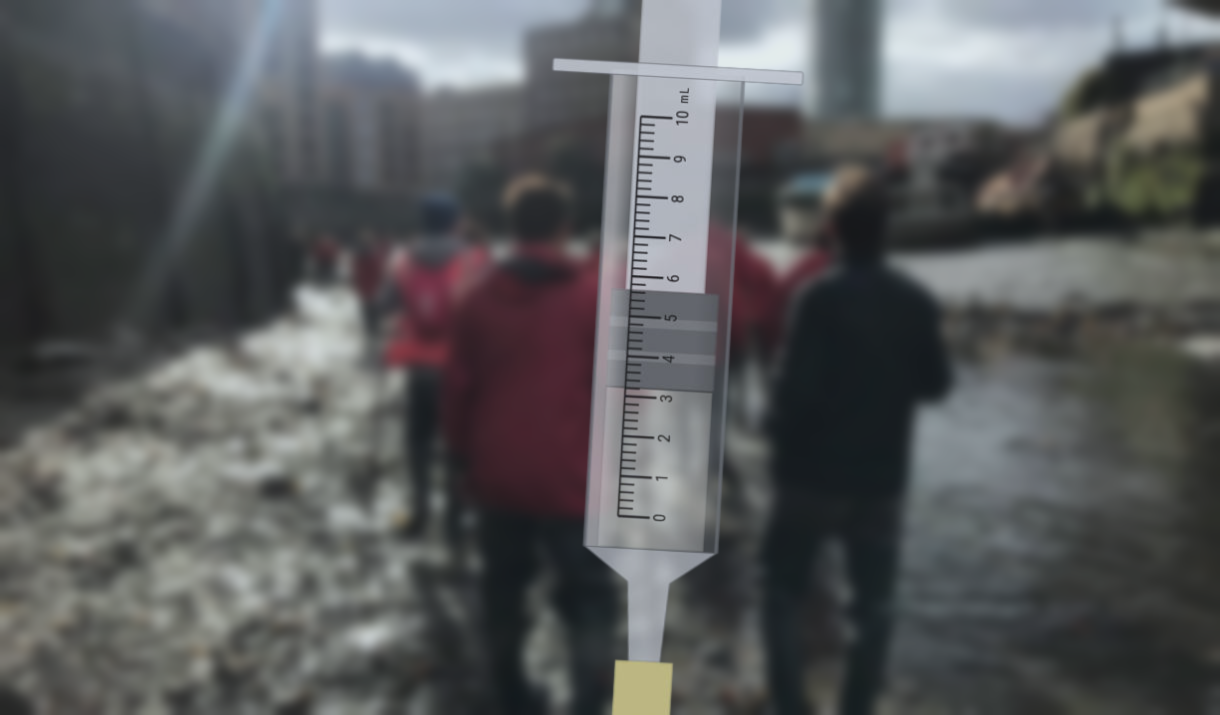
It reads **3.2** mL
